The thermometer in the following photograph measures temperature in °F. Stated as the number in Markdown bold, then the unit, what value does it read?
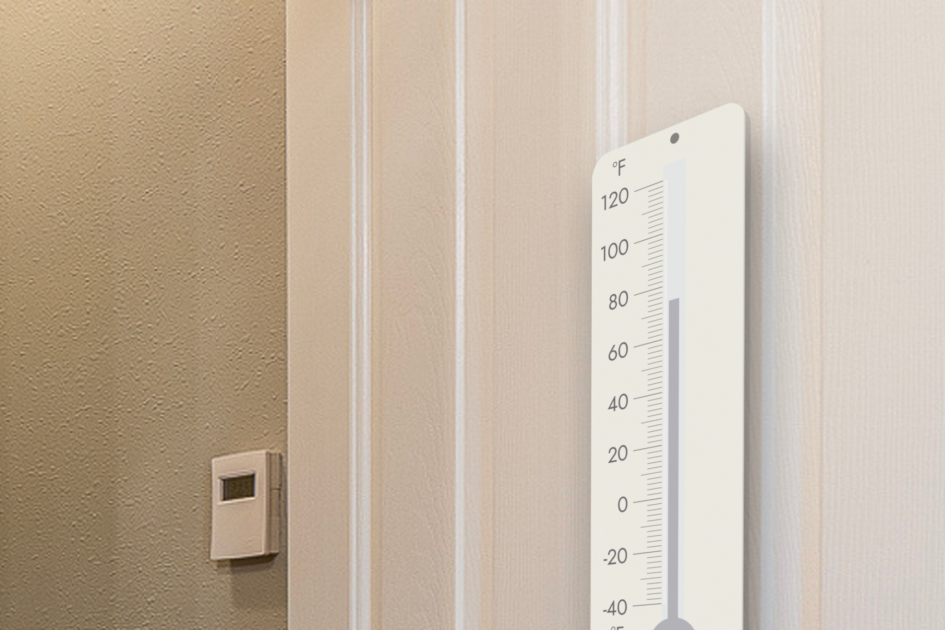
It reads **74** °F
